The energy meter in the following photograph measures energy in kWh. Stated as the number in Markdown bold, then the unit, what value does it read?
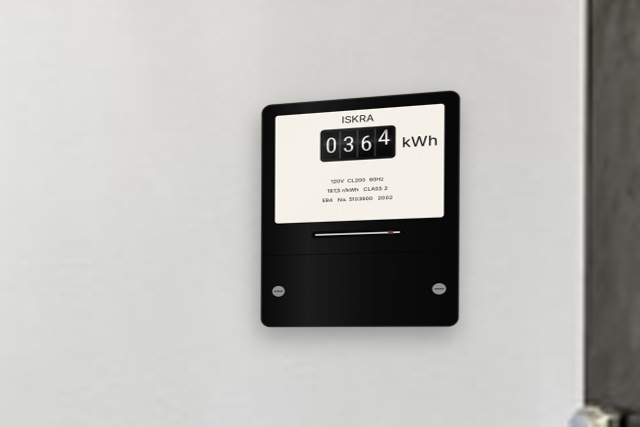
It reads **364** kWh
